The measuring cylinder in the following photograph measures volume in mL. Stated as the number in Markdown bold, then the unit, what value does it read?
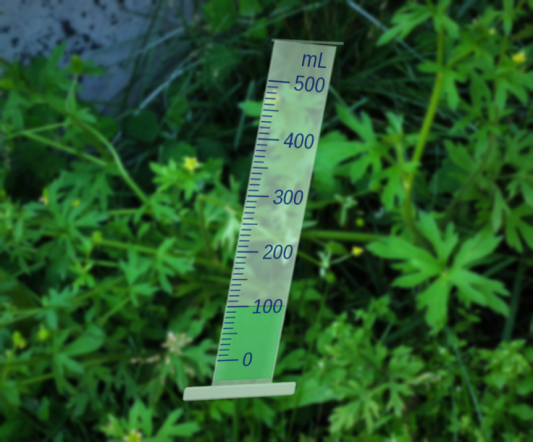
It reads **100** mL
